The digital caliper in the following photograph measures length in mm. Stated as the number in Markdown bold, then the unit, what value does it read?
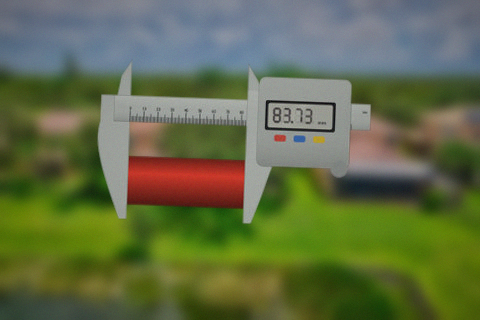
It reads **83.73** mm
